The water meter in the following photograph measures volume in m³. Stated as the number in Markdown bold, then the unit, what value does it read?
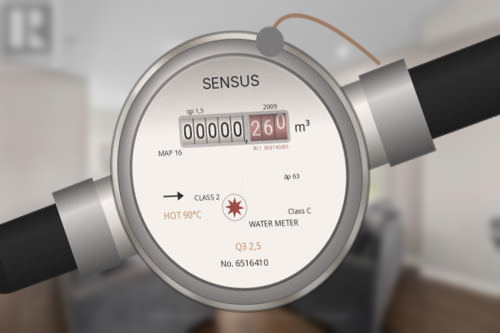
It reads **0.260** m³
